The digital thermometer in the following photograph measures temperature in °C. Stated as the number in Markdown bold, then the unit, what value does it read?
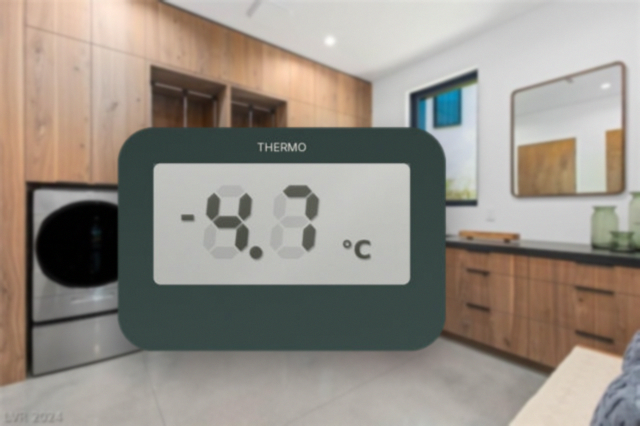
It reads **-4.7** °C
